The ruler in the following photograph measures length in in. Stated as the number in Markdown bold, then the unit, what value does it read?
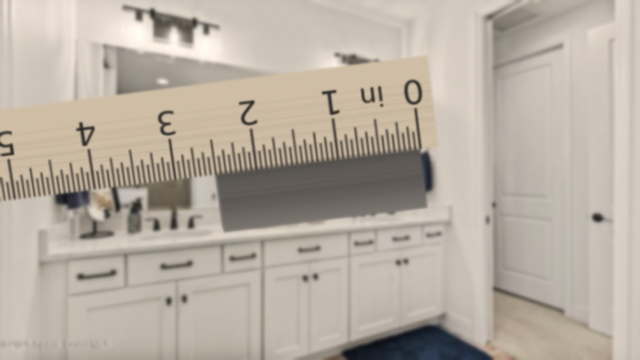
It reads **2.5** in
